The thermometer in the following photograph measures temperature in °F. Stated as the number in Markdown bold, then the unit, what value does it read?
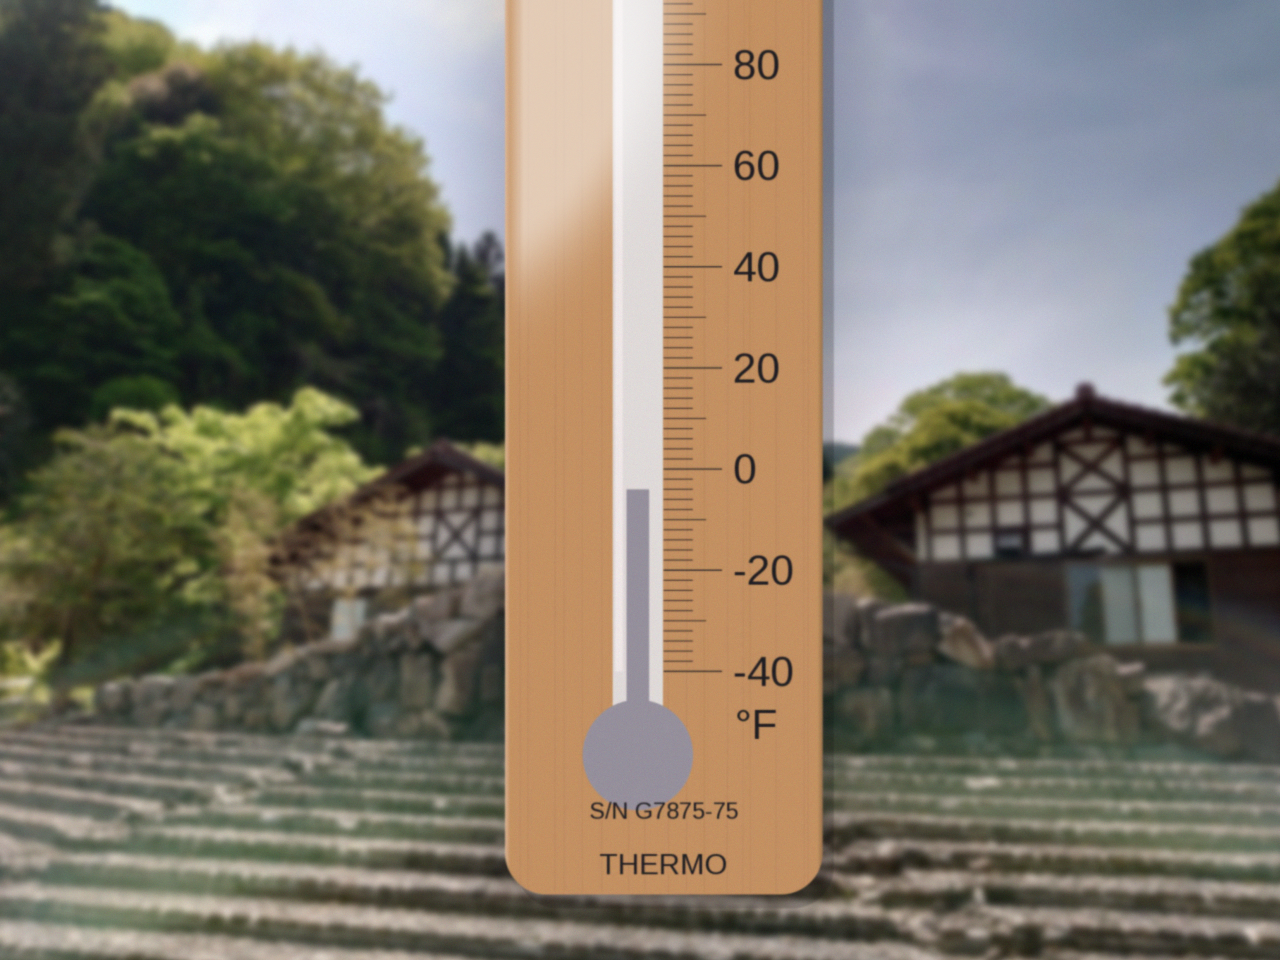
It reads **-4** °F
